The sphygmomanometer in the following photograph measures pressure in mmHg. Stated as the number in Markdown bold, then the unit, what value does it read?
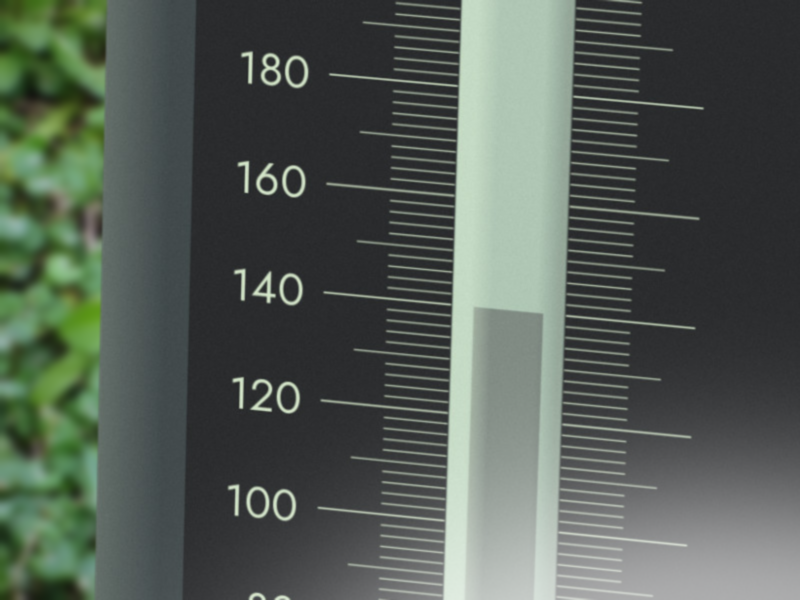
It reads **140** mmHg
